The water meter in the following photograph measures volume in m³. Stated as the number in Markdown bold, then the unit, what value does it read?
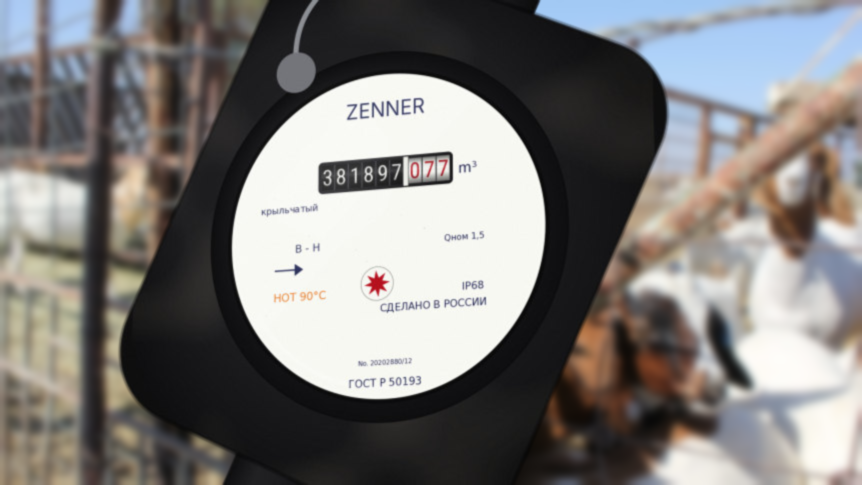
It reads **381897.077** m³
